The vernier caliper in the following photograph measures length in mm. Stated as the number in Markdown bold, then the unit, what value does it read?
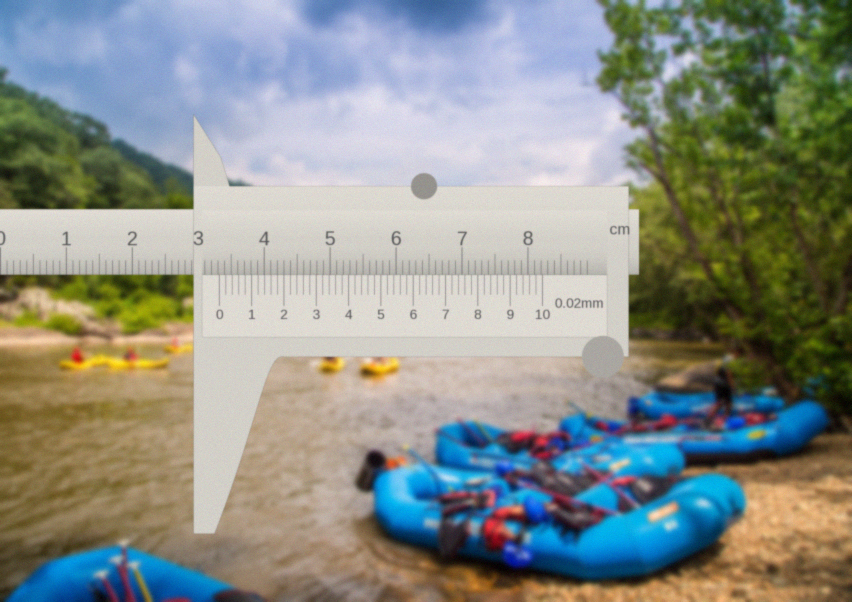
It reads **33.2** mm
